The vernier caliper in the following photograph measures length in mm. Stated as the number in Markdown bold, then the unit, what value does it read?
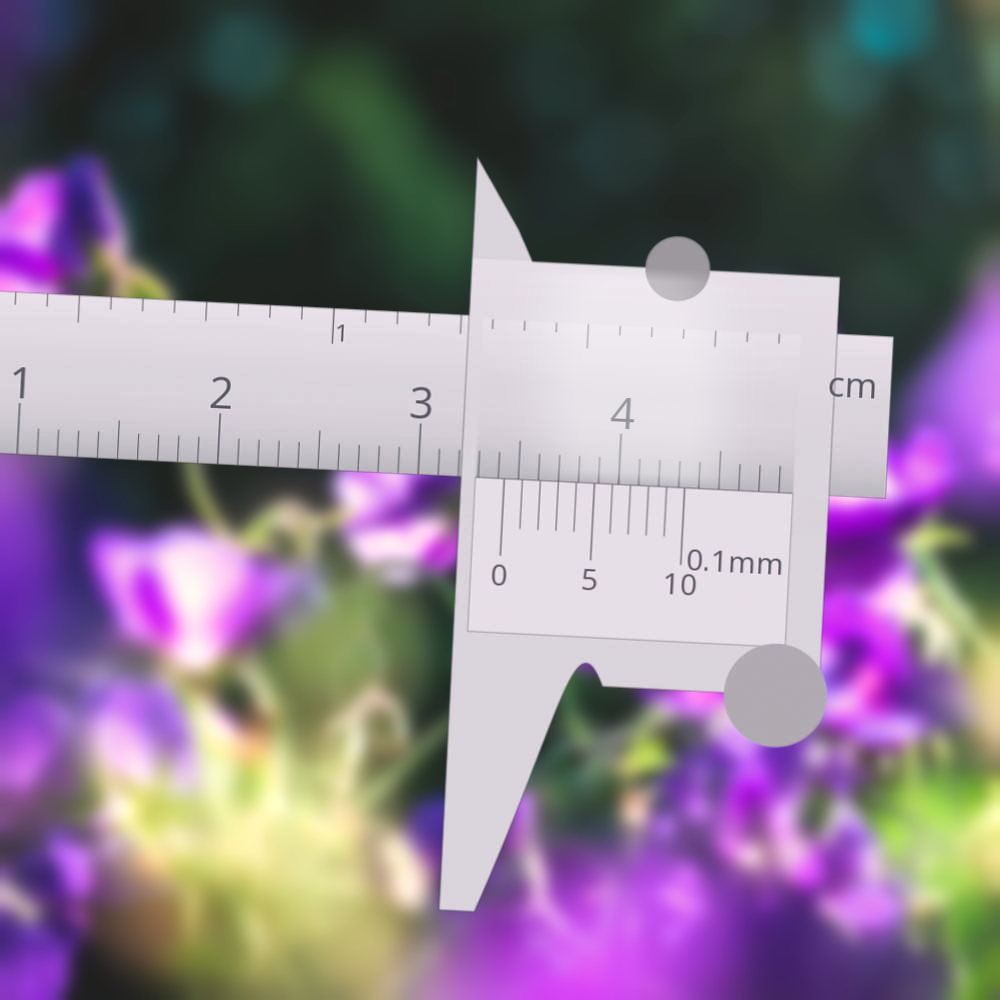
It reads **34.3** mm
